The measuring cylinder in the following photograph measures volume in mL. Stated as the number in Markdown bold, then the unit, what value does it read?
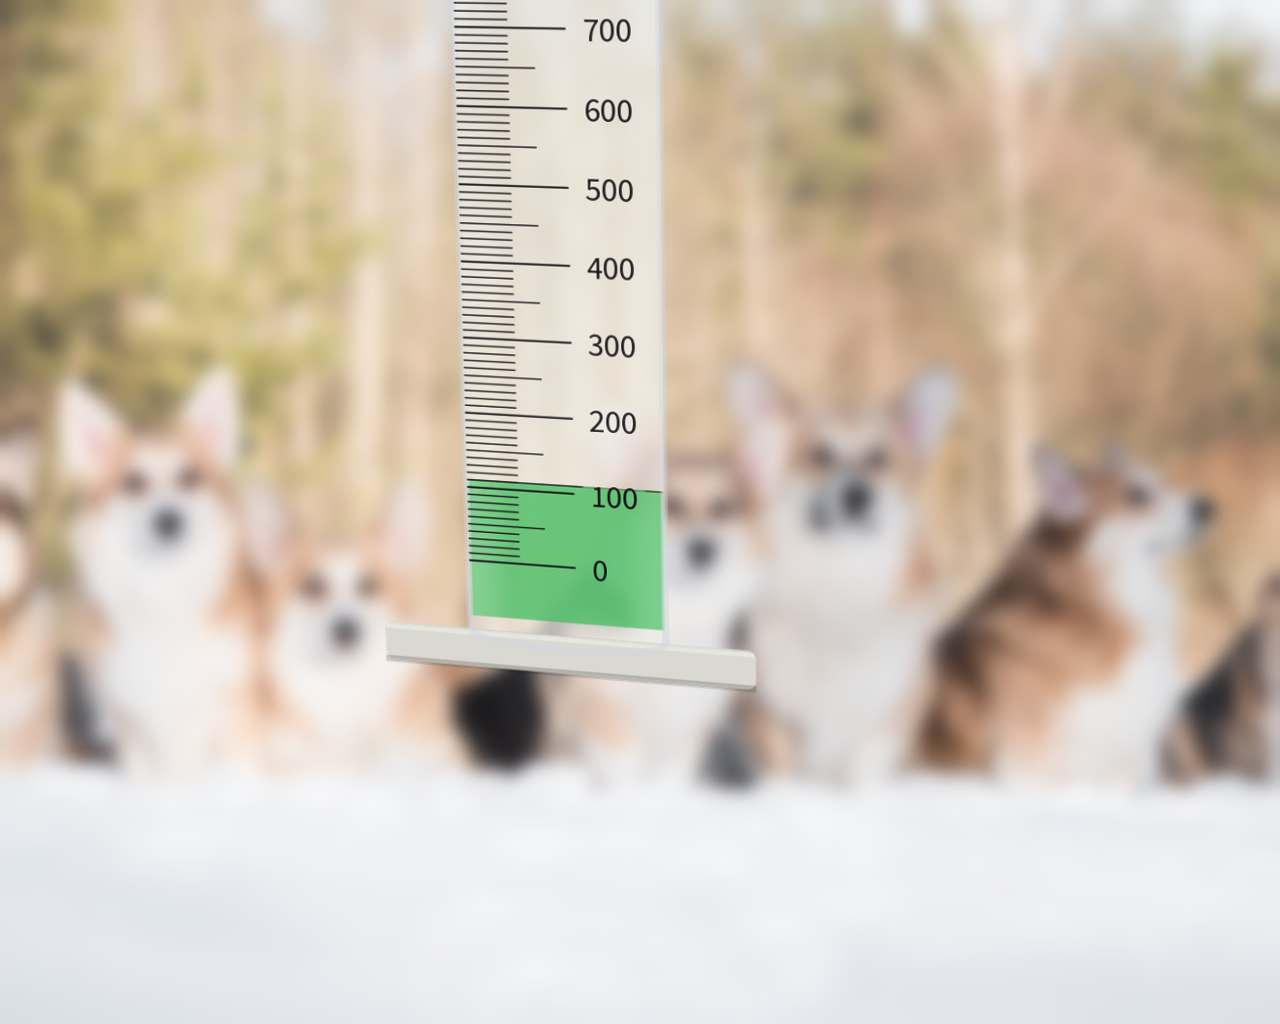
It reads **110** mL
